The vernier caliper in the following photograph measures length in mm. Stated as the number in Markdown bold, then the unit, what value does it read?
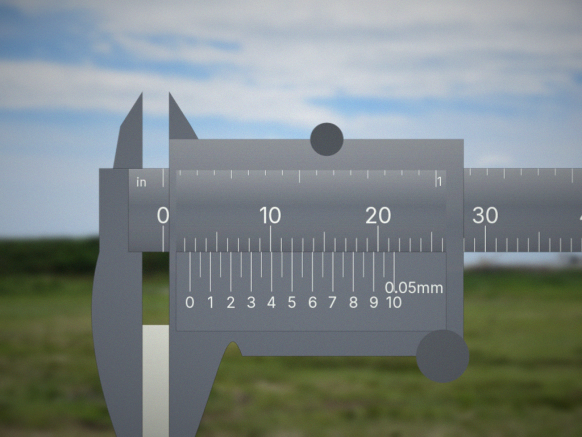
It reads **2.5** mm
